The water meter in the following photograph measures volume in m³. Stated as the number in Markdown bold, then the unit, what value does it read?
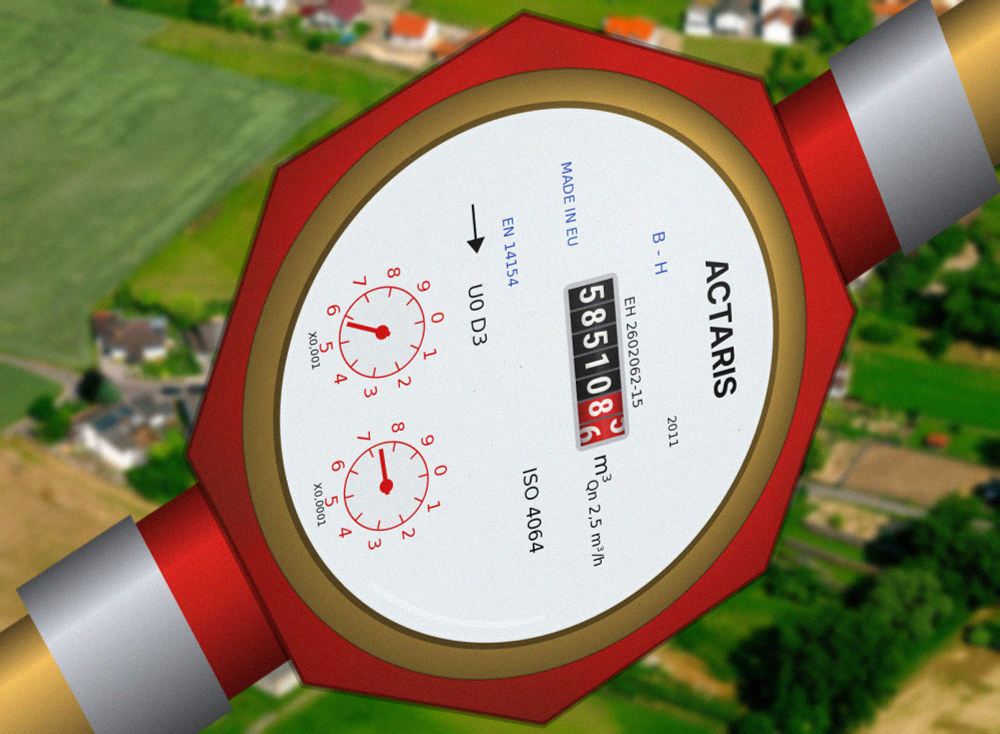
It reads **58510.8557** m³
